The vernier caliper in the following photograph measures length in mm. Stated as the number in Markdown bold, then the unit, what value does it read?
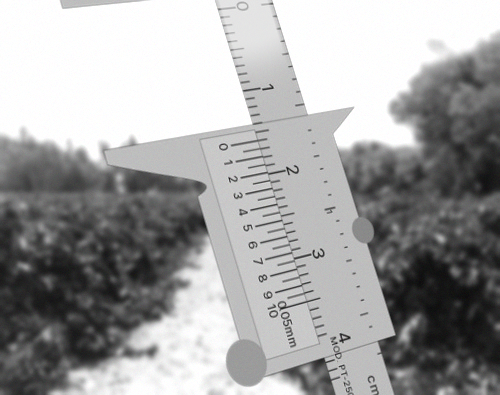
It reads **16.0** mm
